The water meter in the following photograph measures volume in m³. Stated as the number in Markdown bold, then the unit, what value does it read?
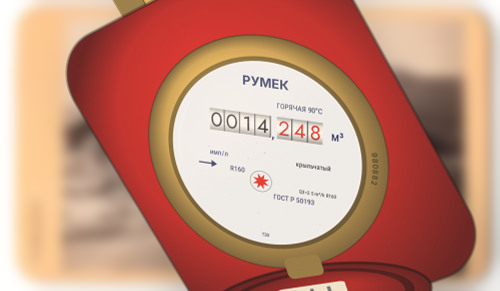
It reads **14.248** m³
